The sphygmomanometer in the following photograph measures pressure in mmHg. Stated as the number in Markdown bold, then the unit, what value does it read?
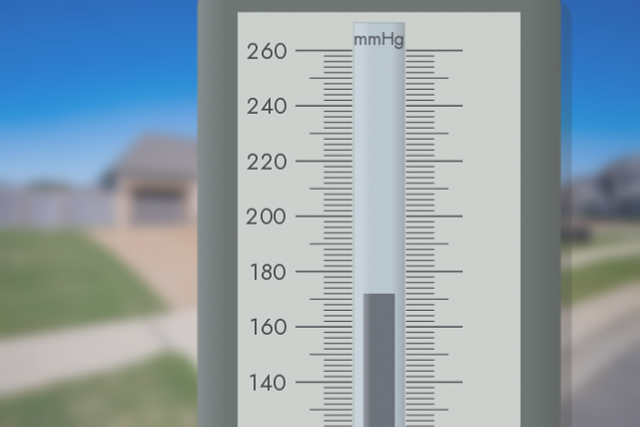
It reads **172** mmHg
